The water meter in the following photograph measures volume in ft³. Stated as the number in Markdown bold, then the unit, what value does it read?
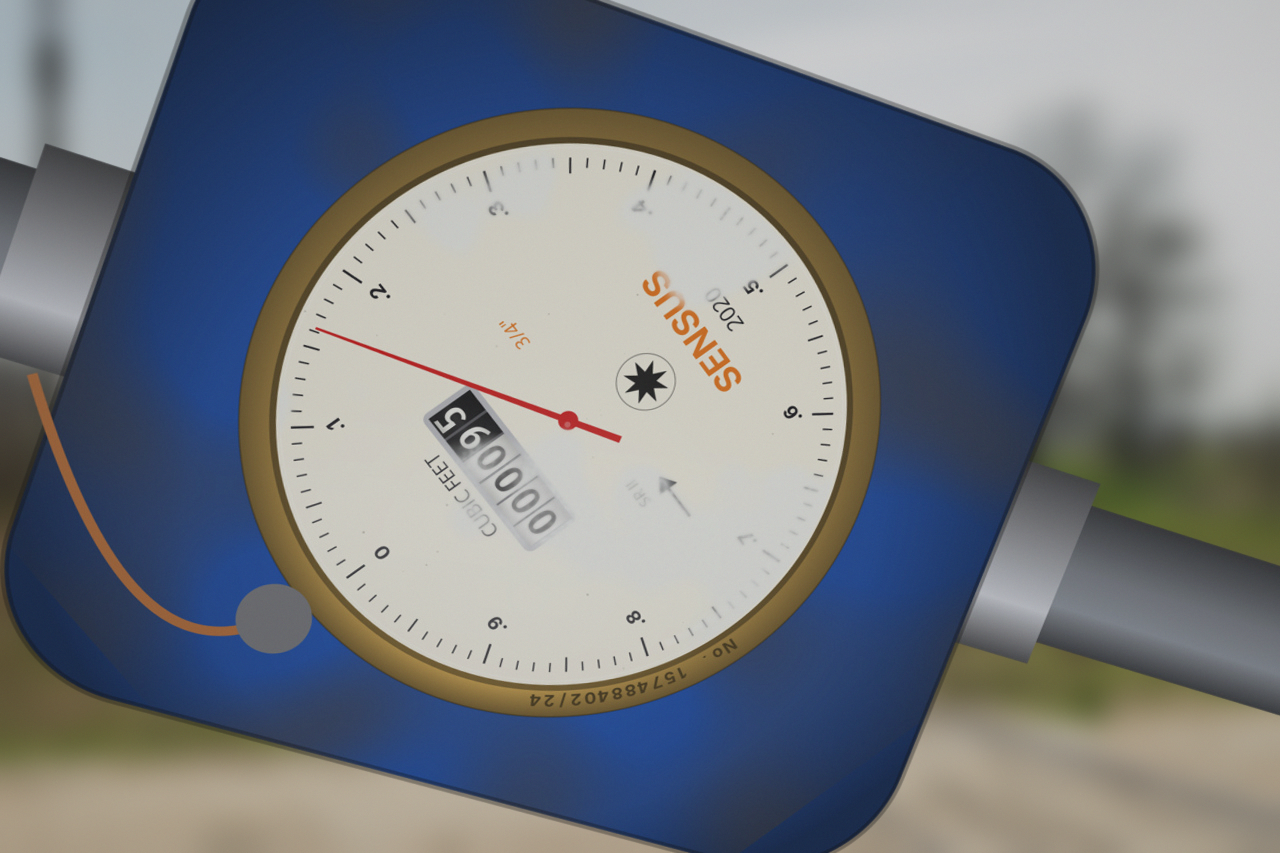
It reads **95.16** ft³
